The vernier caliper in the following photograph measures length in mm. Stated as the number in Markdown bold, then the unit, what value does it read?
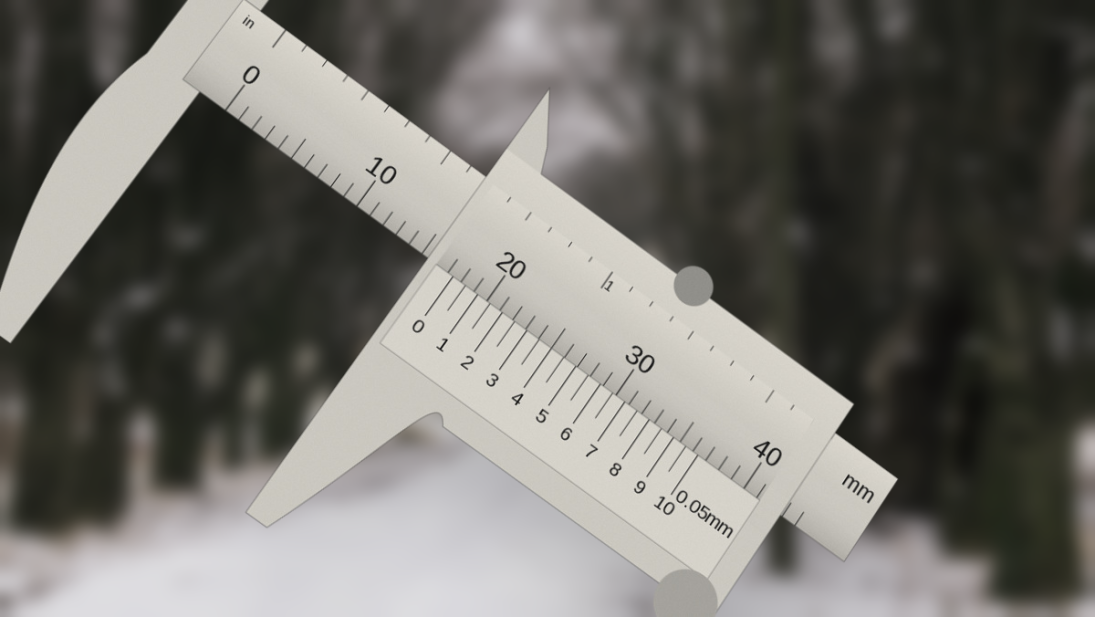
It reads **17.4** mm
